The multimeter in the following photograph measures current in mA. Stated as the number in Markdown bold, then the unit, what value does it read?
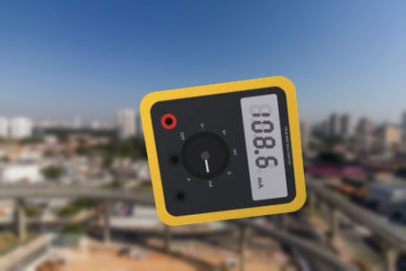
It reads **108.6** mA
